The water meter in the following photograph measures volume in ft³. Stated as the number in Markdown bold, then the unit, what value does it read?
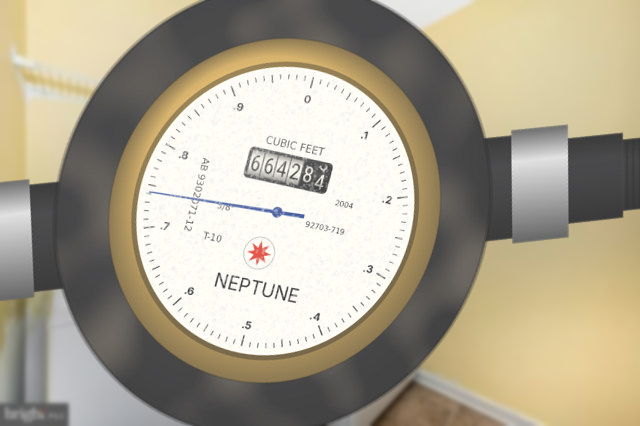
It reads **664283.74** ft³
